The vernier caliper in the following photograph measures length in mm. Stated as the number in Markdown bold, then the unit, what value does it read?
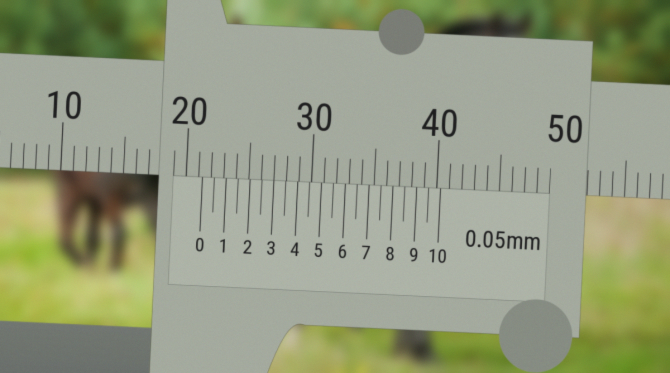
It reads **21.3** mm
